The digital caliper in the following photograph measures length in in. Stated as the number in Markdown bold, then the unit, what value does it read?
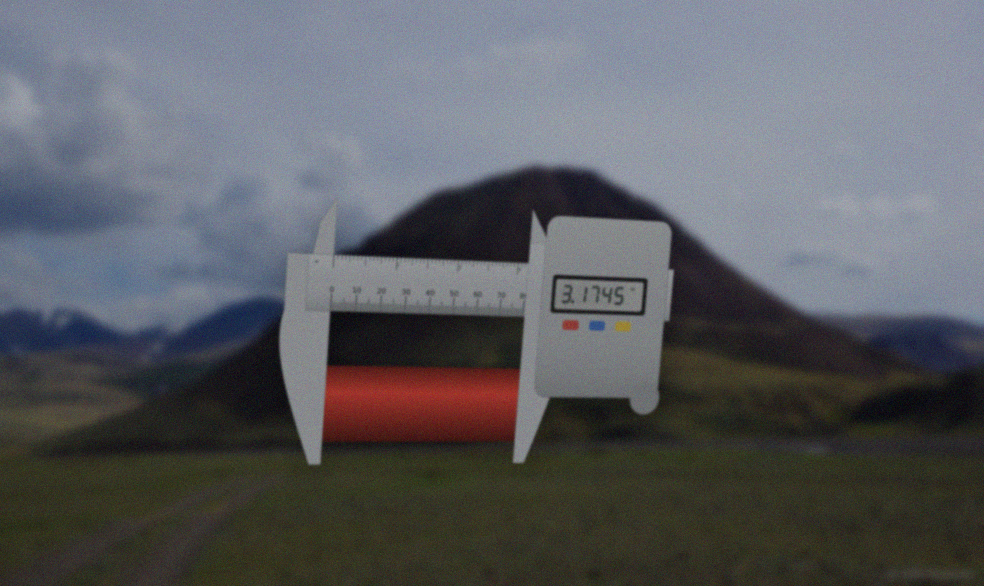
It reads **3.1745** in
